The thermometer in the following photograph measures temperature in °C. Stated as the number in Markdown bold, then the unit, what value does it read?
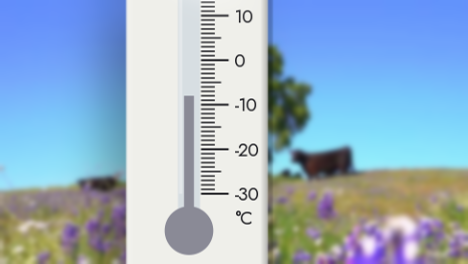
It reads **-8** °C
